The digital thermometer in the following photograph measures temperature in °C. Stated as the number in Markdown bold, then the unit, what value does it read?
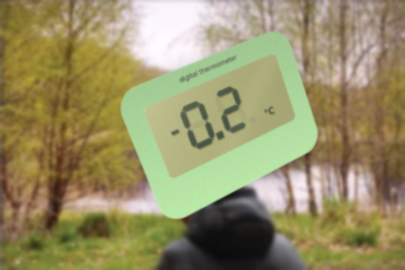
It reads **-0.2** °C
